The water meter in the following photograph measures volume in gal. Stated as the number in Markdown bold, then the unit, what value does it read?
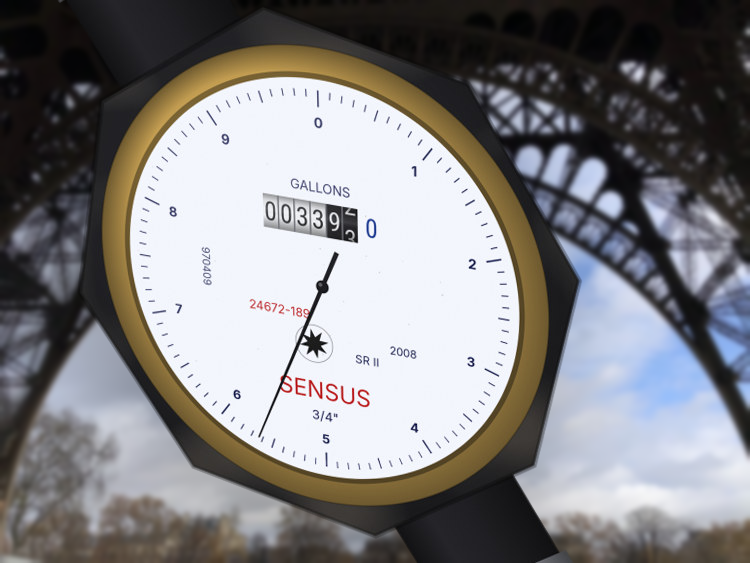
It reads **33925.6** gal
